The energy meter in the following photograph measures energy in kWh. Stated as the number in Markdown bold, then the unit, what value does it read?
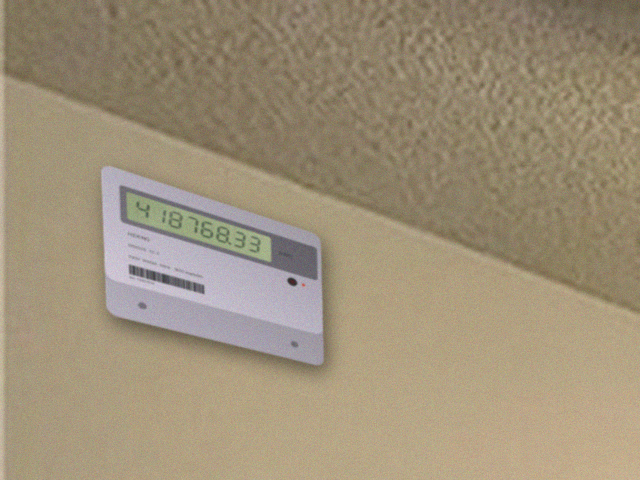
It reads **418768.33** kWh
